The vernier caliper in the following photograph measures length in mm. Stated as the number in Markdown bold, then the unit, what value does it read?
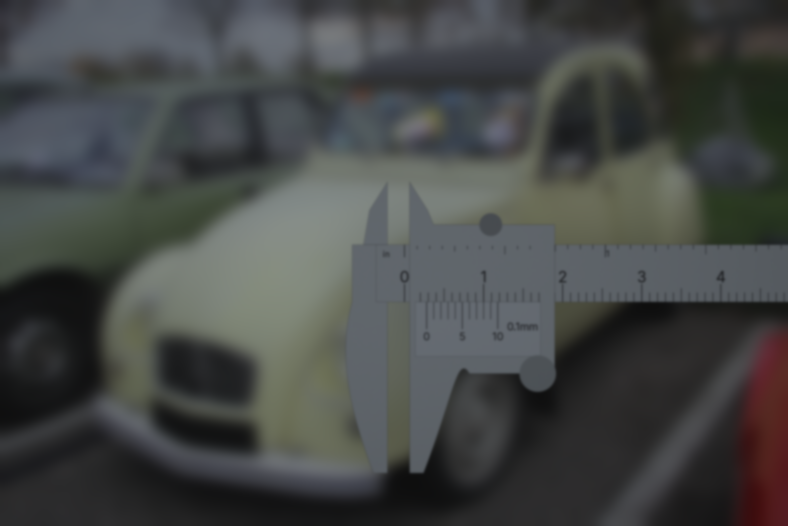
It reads **2.8** mm
